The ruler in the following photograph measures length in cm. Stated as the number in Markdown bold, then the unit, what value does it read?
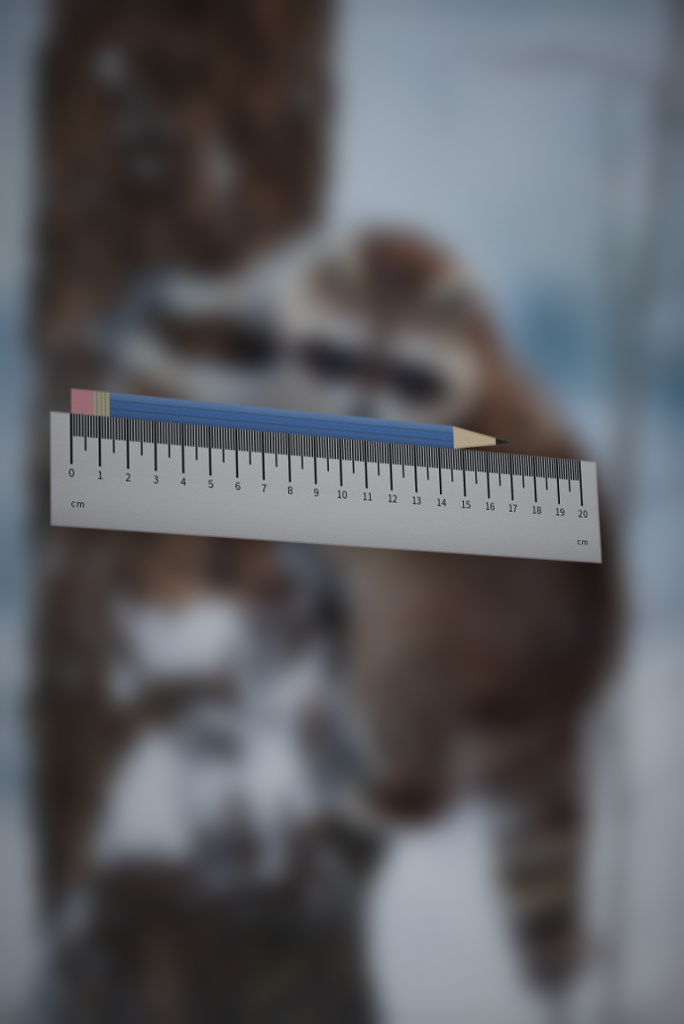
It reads **17** cm
